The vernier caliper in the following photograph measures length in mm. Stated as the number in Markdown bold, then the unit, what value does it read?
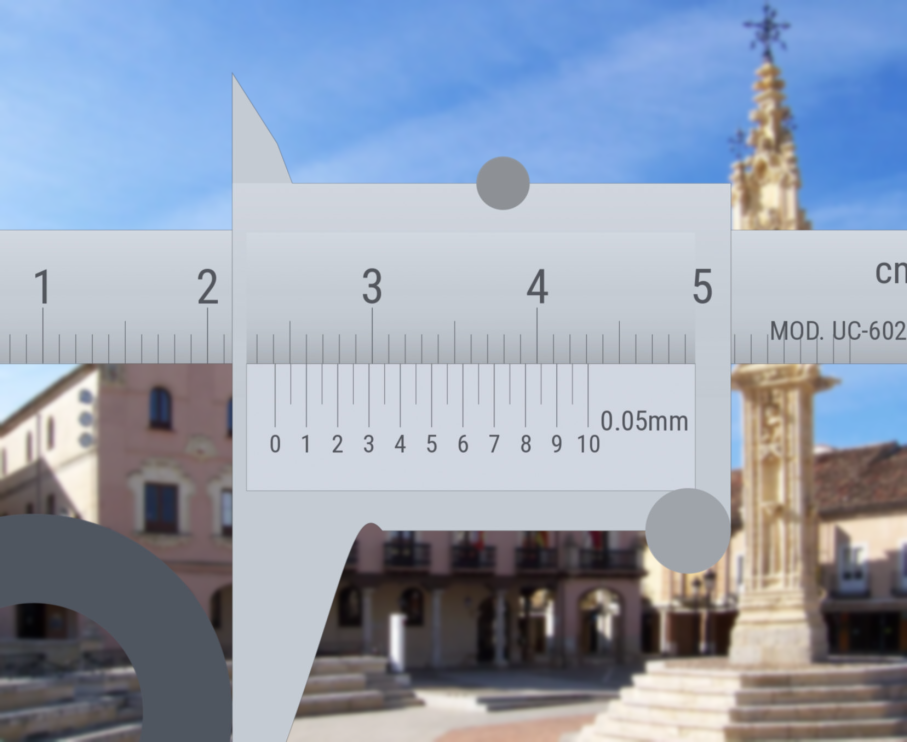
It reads **24.1** mm
